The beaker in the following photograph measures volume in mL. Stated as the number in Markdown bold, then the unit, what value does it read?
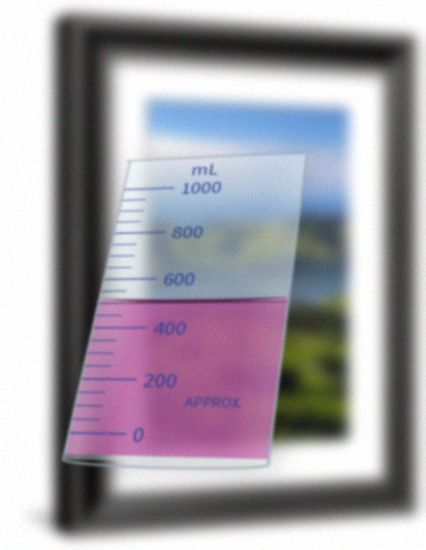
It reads **500** mL
